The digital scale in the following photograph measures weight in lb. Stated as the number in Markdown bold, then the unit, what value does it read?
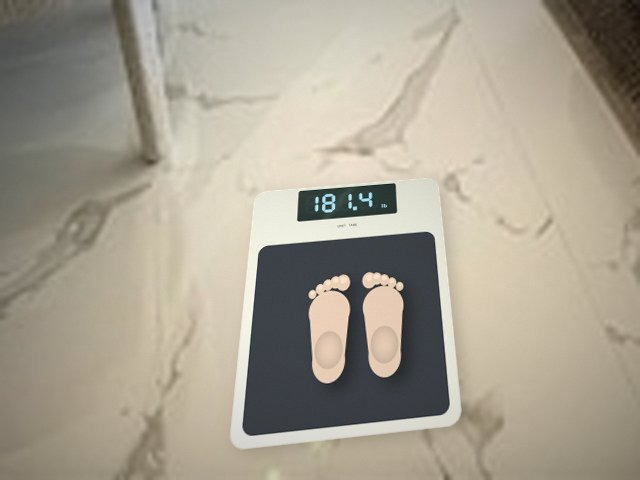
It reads **181.4** lb
